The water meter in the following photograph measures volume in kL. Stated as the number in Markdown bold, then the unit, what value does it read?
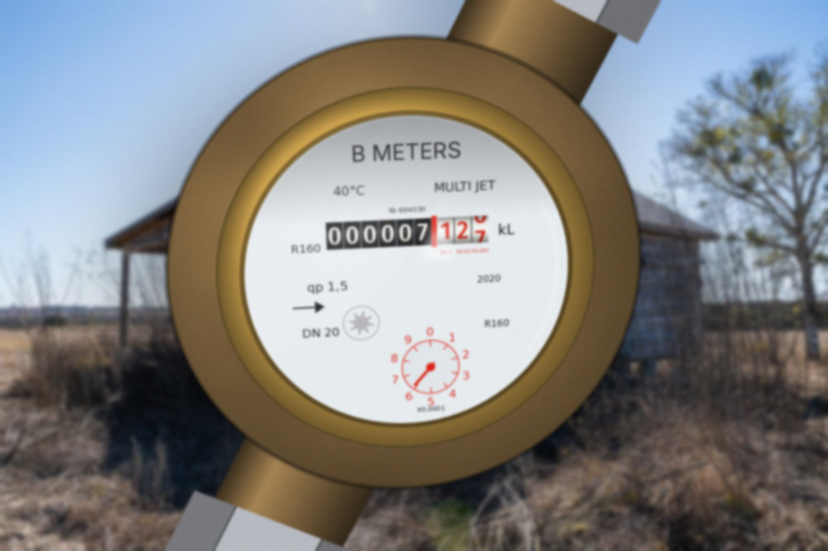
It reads **7.1266** kL
